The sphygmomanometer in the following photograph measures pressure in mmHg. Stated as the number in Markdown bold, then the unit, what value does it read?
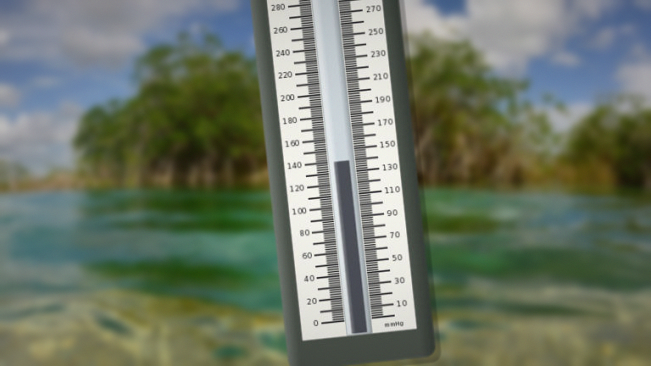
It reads **140** mmHg
